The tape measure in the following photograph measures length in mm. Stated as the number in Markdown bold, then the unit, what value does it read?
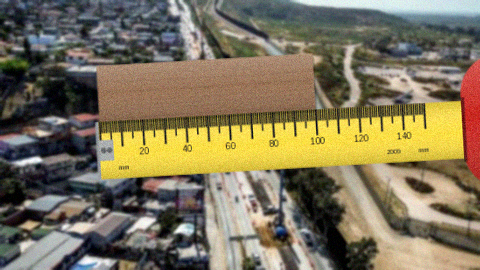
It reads **100** mm
